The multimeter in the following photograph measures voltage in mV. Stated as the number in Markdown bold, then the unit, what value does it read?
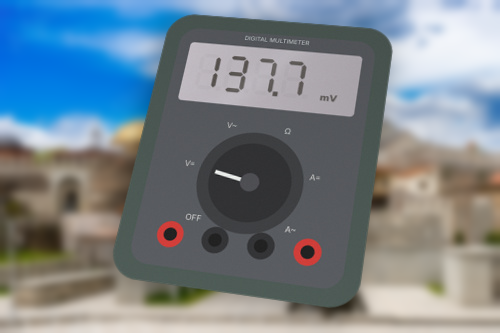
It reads **137.7** mV
